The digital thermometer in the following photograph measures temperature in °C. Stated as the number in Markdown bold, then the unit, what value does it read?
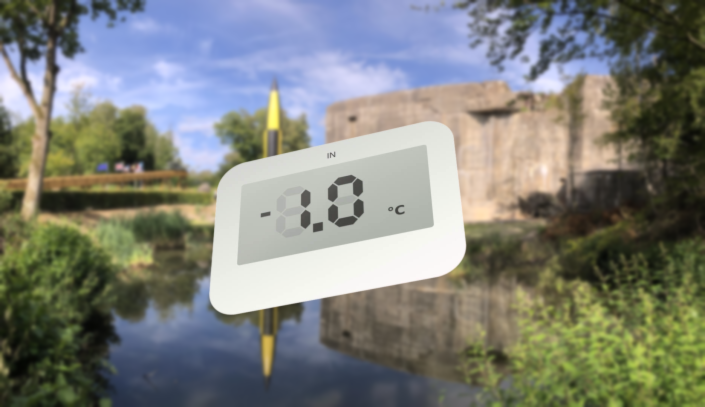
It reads **-1.0** °C
